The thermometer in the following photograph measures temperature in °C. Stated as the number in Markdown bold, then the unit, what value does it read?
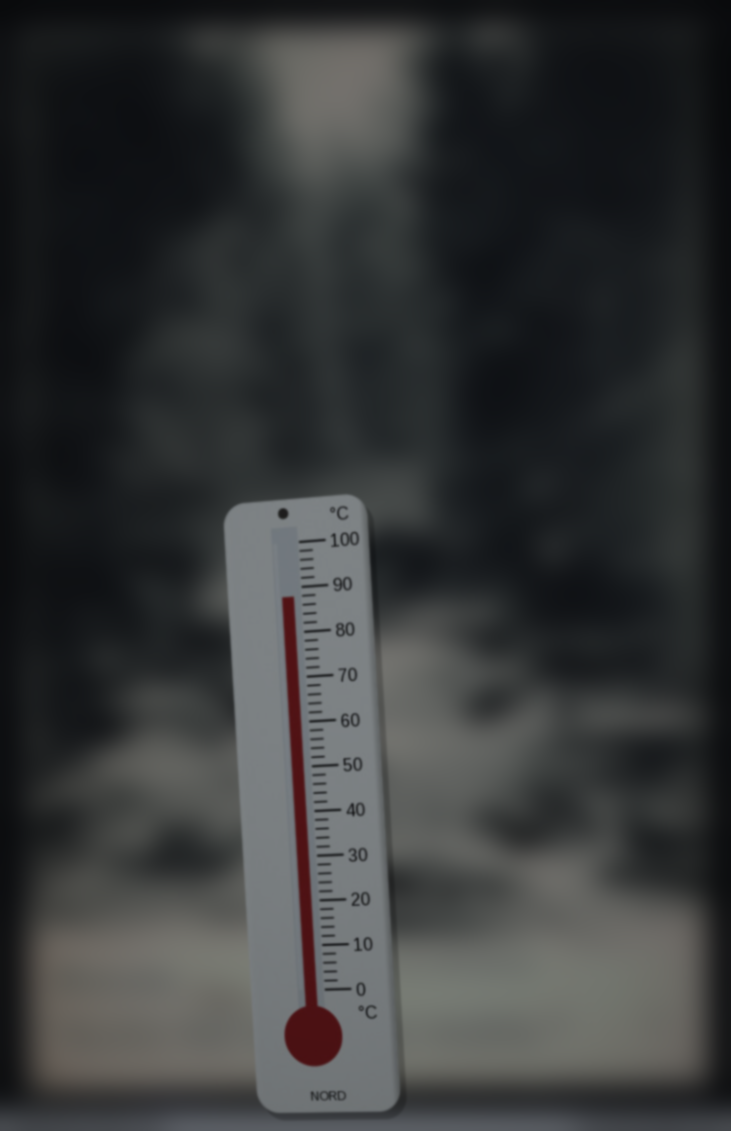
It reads **88** °C
